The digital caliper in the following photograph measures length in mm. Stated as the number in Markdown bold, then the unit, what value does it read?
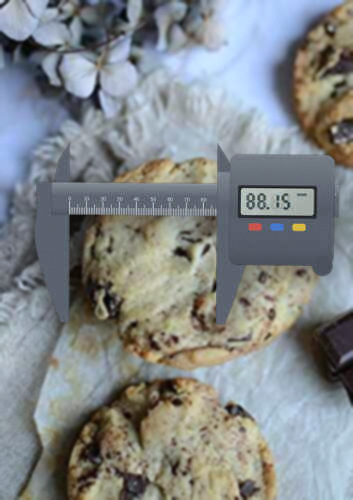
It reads **88.15** mm
